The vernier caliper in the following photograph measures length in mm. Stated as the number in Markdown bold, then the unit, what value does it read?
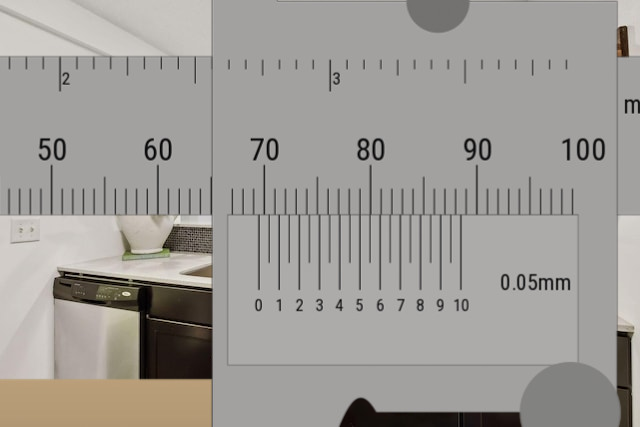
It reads **69.5** mm
